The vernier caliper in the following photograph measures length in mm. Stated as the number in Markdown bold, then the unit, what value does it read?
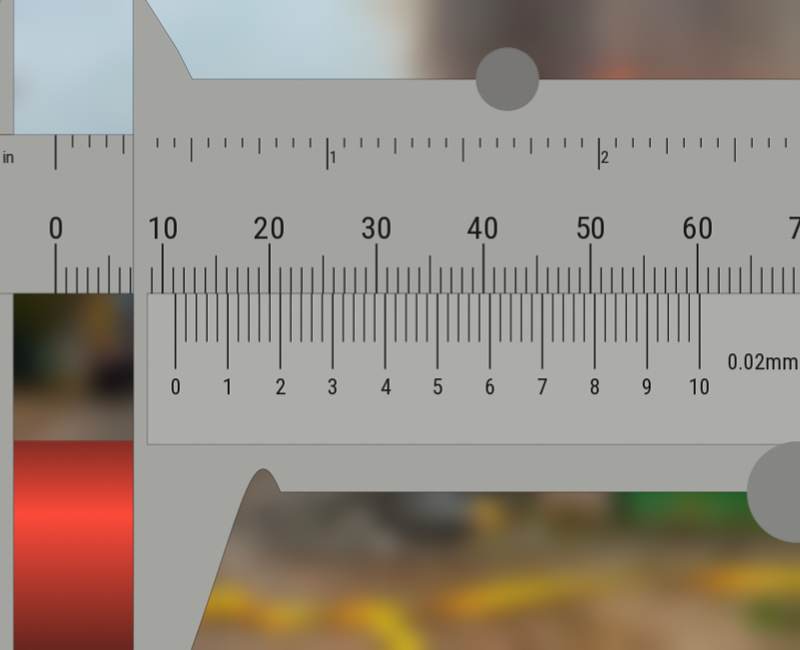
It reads **11.2** mm
